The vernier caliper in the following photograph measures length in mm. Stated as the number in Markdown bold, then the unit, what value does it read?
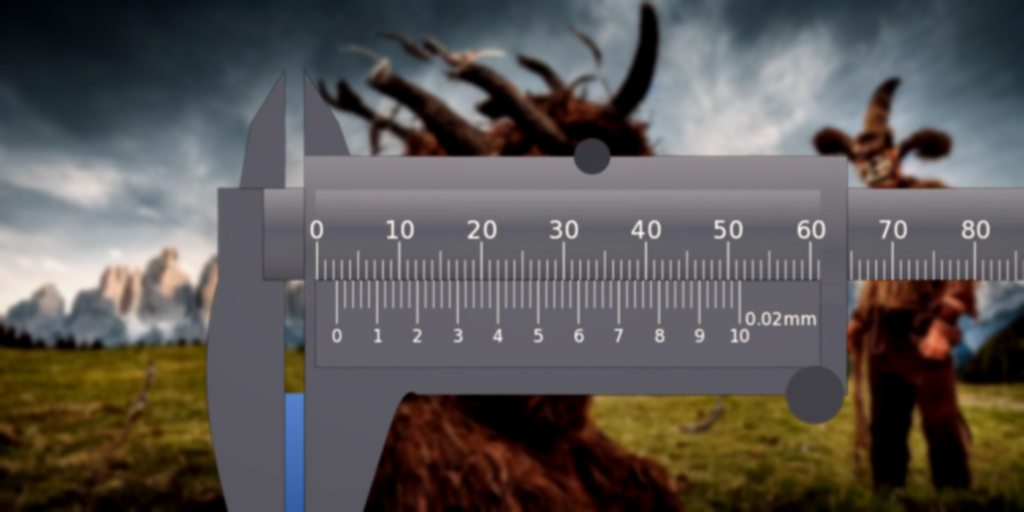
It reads **2.4** mm
